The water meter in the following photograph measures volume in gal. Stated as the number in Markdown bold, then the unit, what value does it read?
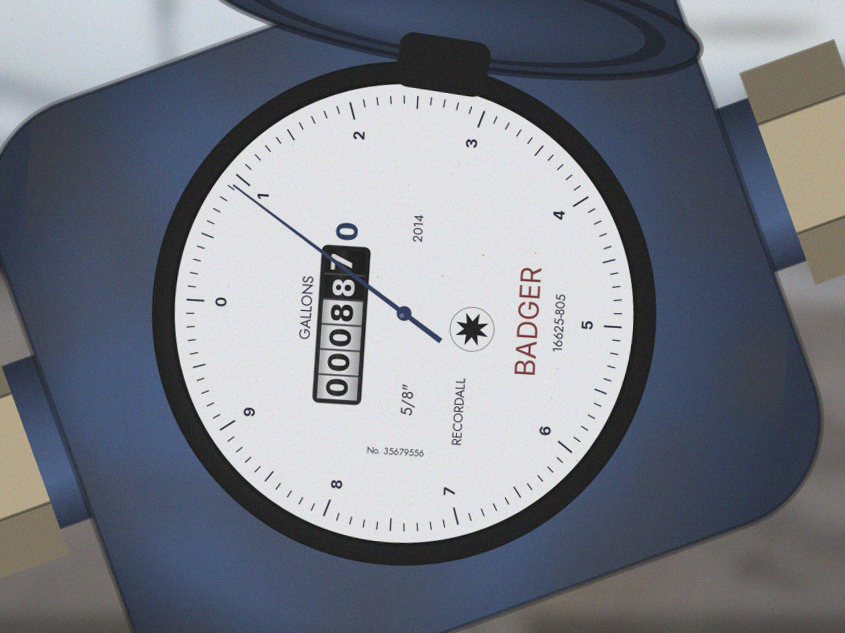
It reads **8870.9** gal
